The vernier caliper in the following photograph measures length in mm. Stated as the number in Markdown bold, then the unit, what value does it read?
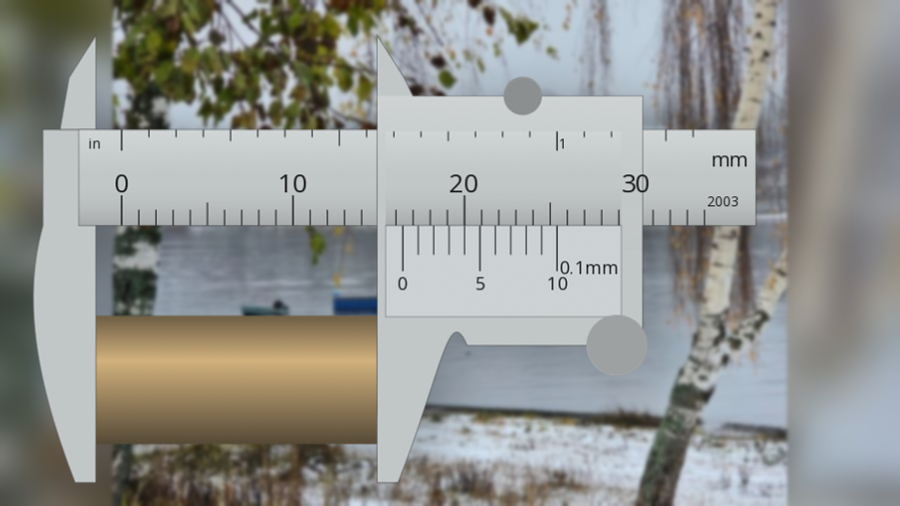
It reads **16.4** mm
